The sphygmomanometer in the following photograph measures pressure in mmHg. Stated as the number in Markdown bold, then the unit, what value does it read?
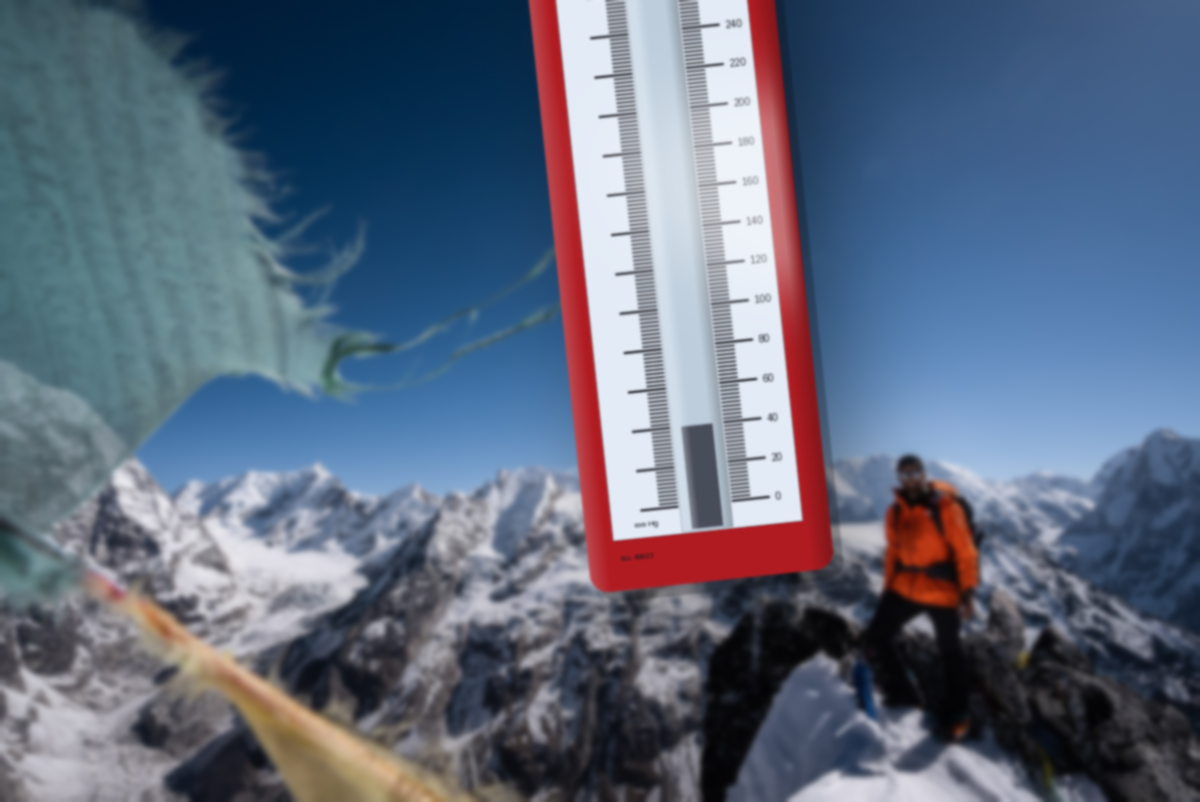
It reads **40** mmHg
